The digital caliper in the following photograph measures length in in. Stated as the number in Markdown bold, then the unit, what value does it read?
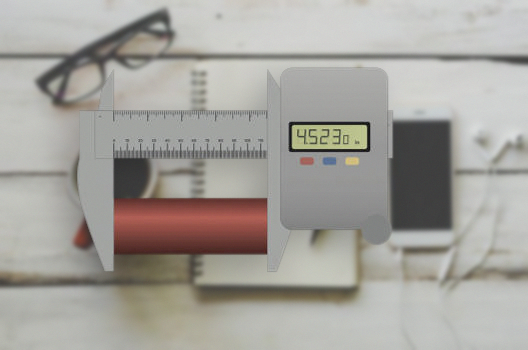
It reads **4.5230** in
